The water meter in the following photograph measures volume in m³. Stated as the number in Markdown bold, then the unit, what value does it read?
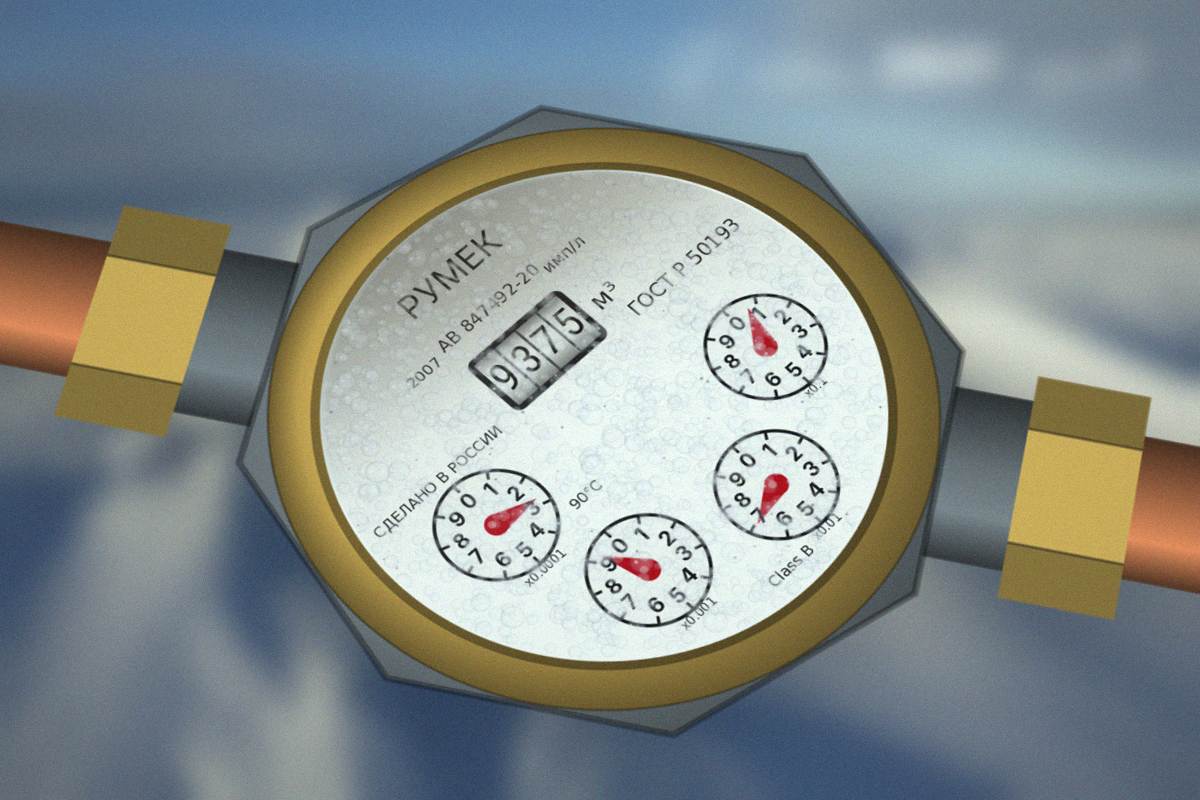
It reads **9375.0692** m³
